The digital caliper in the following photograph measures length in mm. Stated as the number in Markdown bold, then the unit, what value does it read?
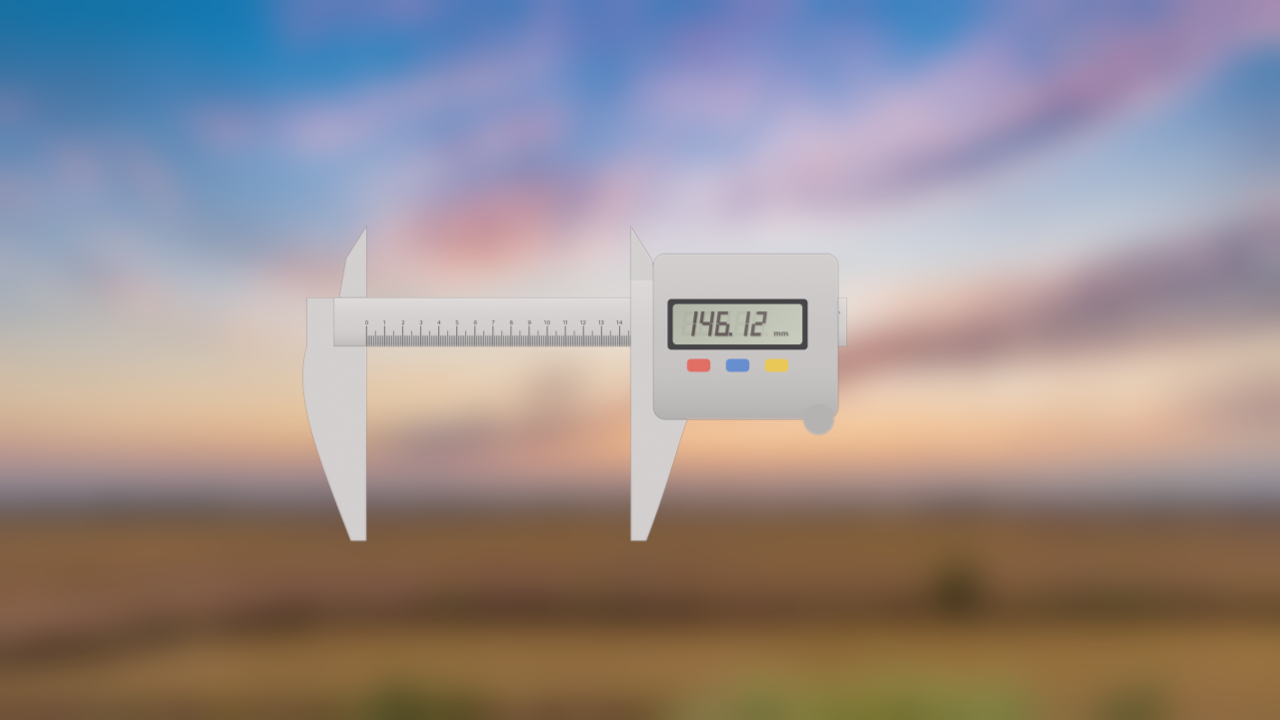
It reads **146.12** mm
